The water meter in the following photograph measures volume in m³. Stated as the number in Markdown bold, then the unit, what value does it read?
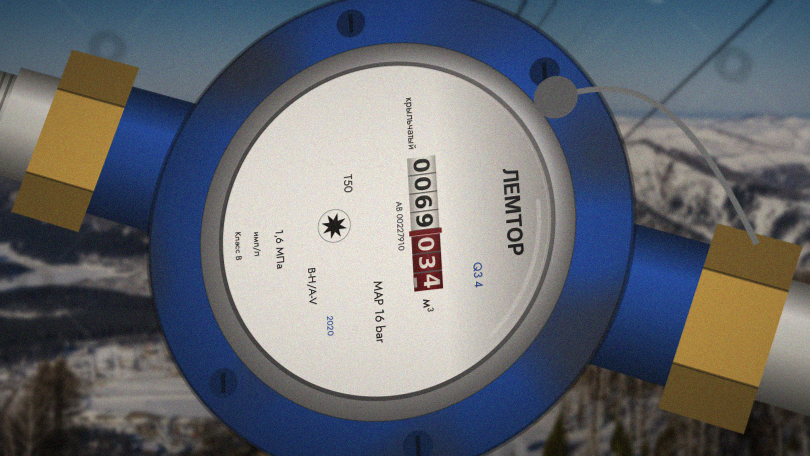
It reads **69.034** m³
